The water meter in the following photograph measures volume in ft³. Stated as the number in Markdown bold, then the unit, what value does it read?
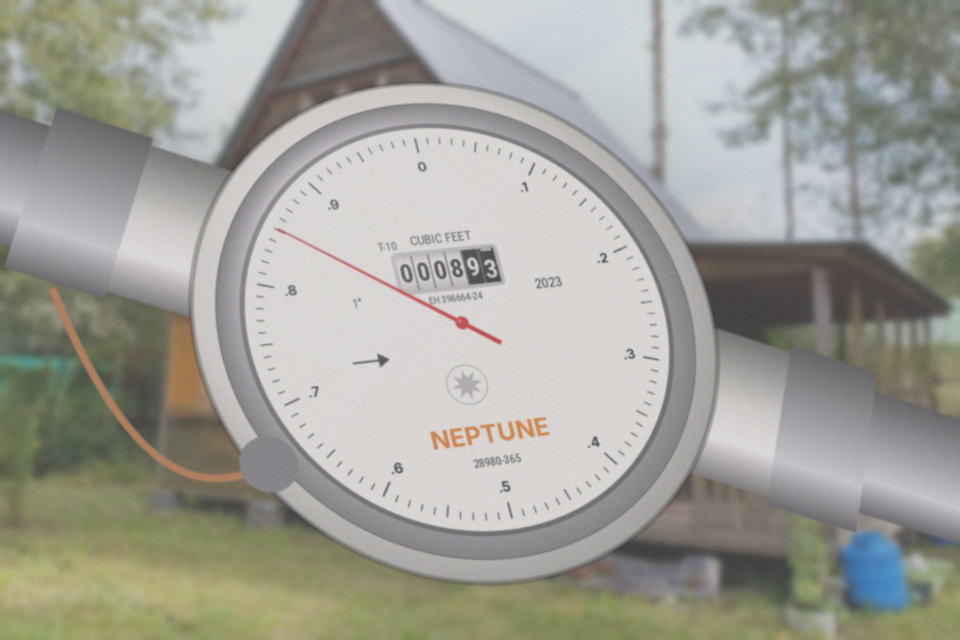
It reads **892.85** ft³
